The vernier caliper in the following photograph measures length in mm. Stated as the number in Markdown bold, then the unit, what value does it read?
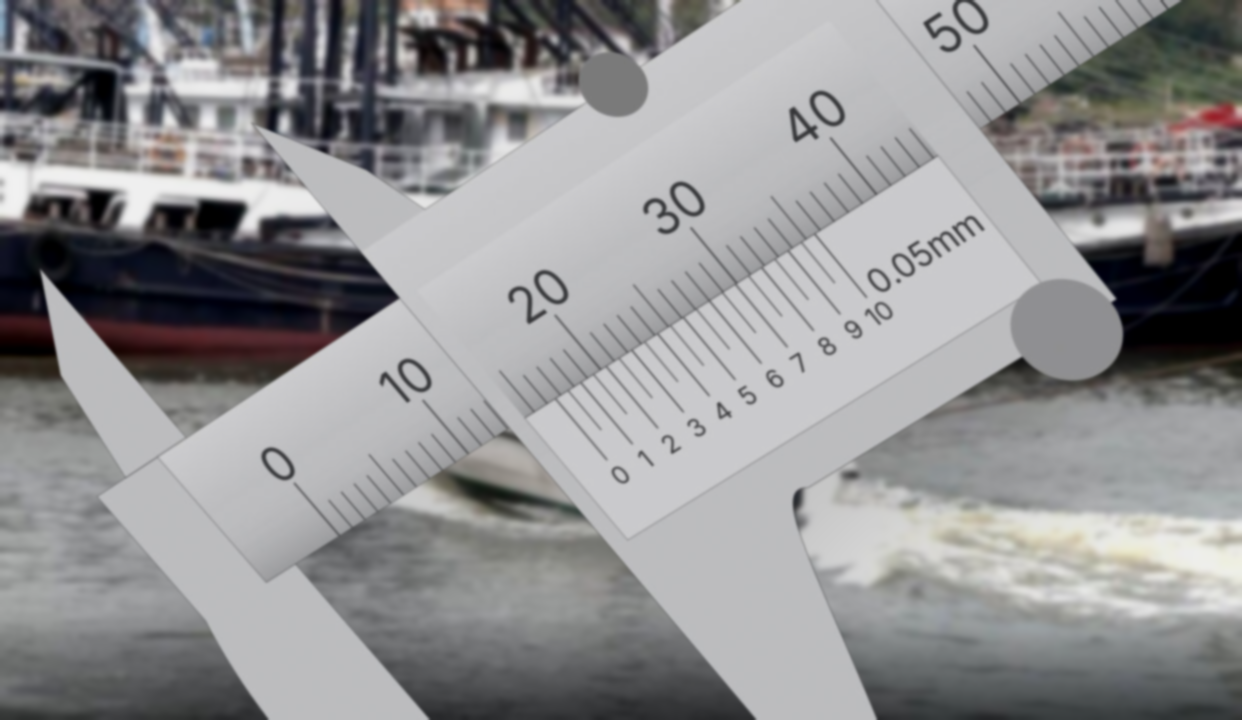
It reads **16.6** mm
